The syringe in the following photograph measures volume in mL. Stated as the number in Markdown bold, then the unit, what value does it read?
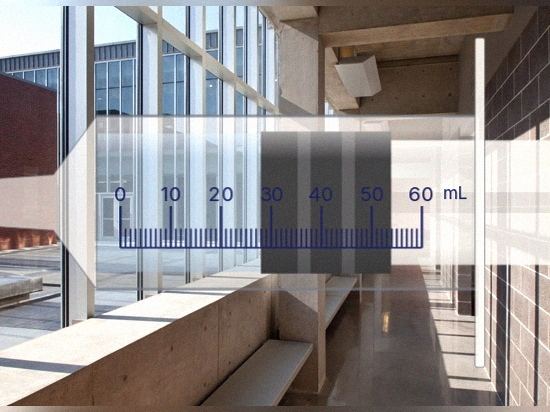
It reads **28** mL
